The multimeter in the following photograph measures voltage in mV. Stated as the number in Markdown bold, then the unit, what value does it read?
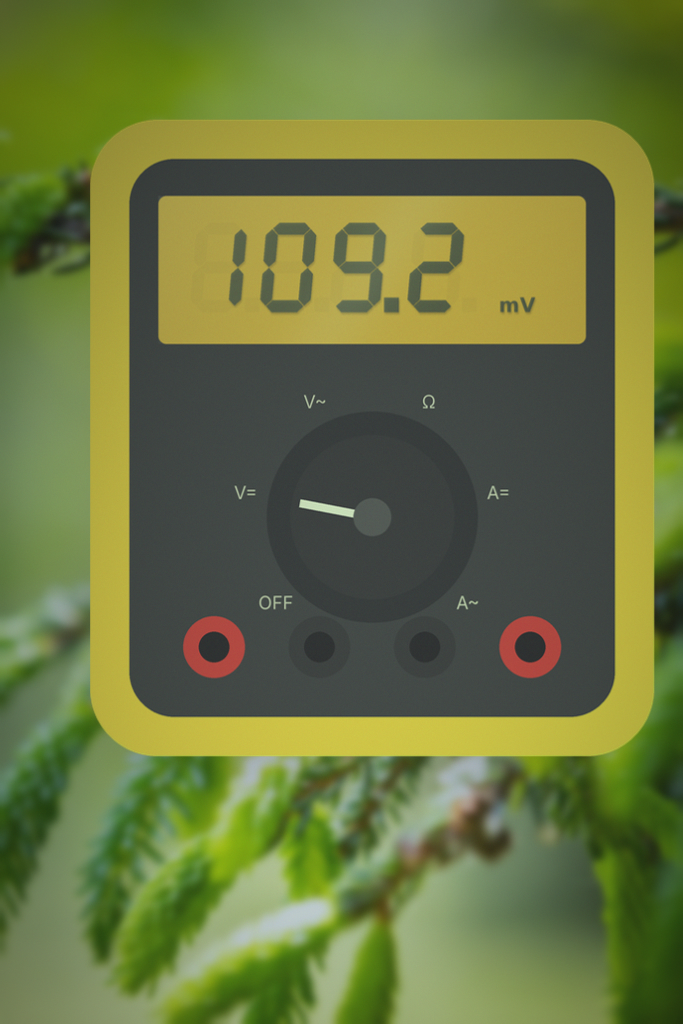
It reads **109.2** mV
